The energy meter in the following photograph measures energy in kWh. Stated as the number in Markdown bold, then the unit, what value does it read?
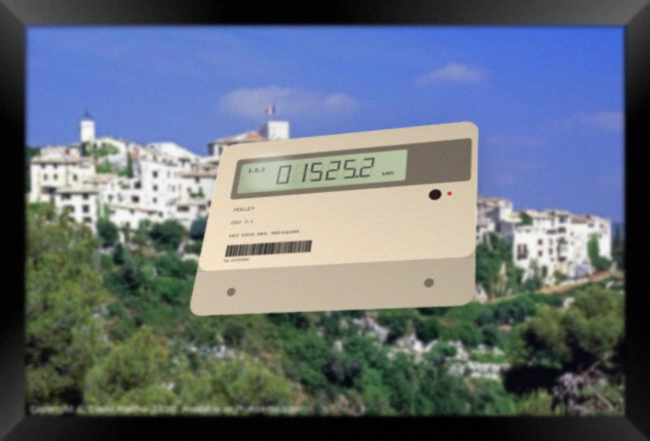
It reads **1525.2** kWh
